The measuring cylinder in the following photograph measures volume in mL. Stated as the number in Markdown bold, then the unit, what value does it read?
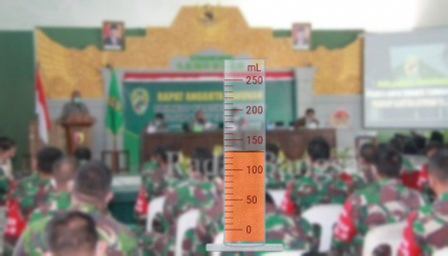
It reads **130** mL
